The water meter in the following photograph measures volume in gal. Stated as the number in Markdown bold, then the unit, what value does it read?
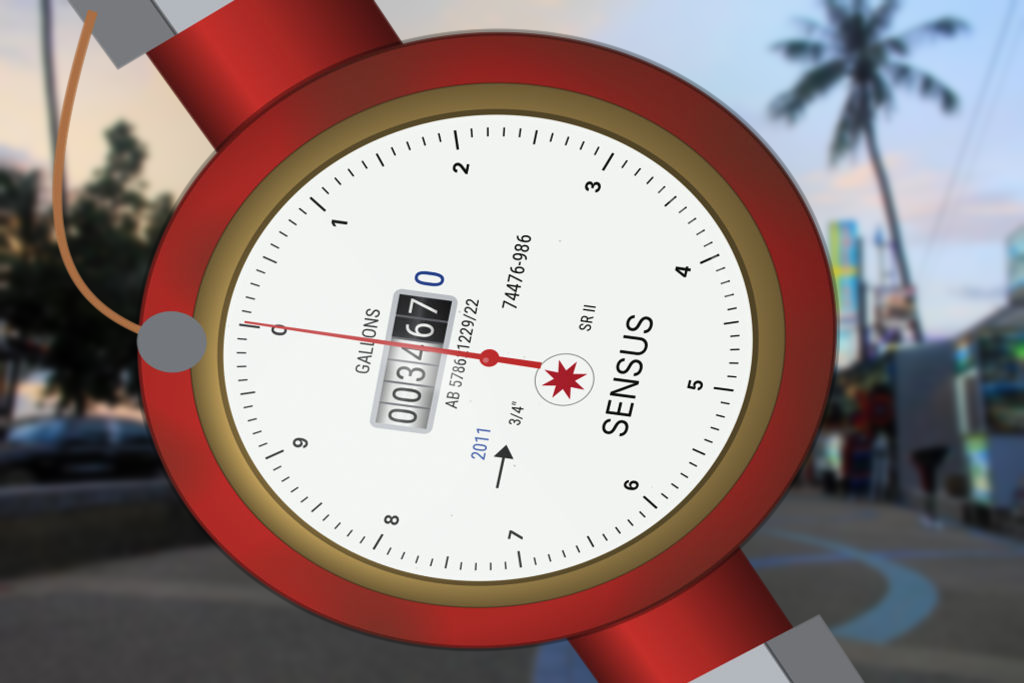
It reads **34670.0** gal
